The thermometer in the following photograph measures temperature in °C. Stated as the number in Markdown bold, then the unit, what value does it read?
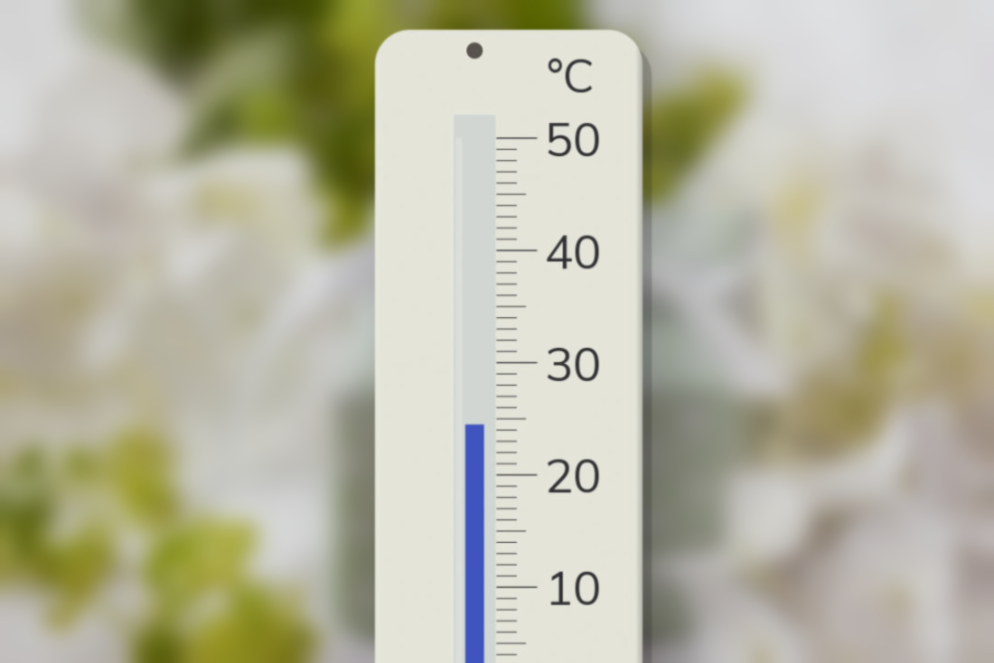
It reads **24.5** °C
